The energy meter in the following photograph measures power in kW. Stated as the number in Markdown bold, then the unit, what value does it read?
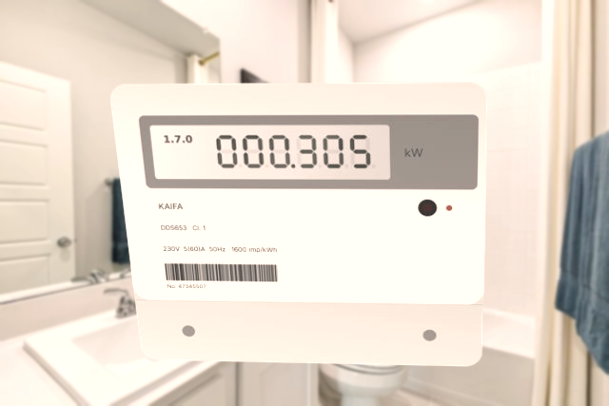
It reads **0.305** kW
